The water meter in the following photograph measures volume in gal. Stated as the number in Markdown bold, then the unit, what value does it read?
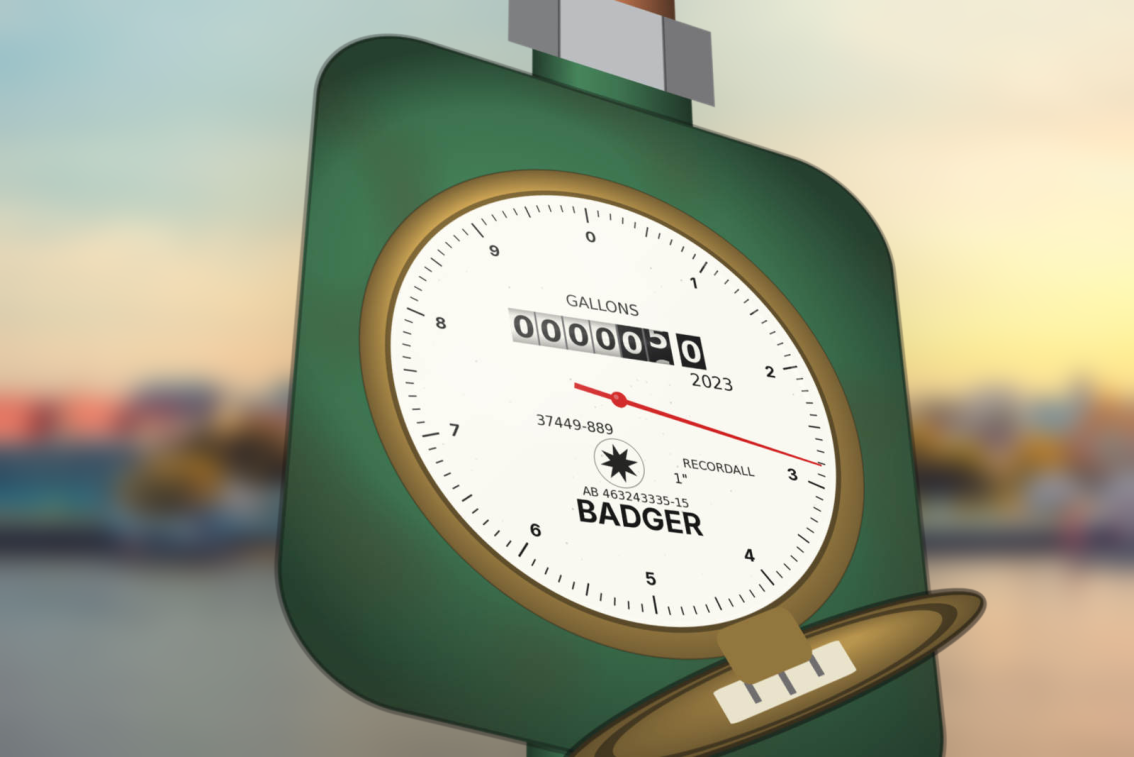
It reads **52.8** gal
